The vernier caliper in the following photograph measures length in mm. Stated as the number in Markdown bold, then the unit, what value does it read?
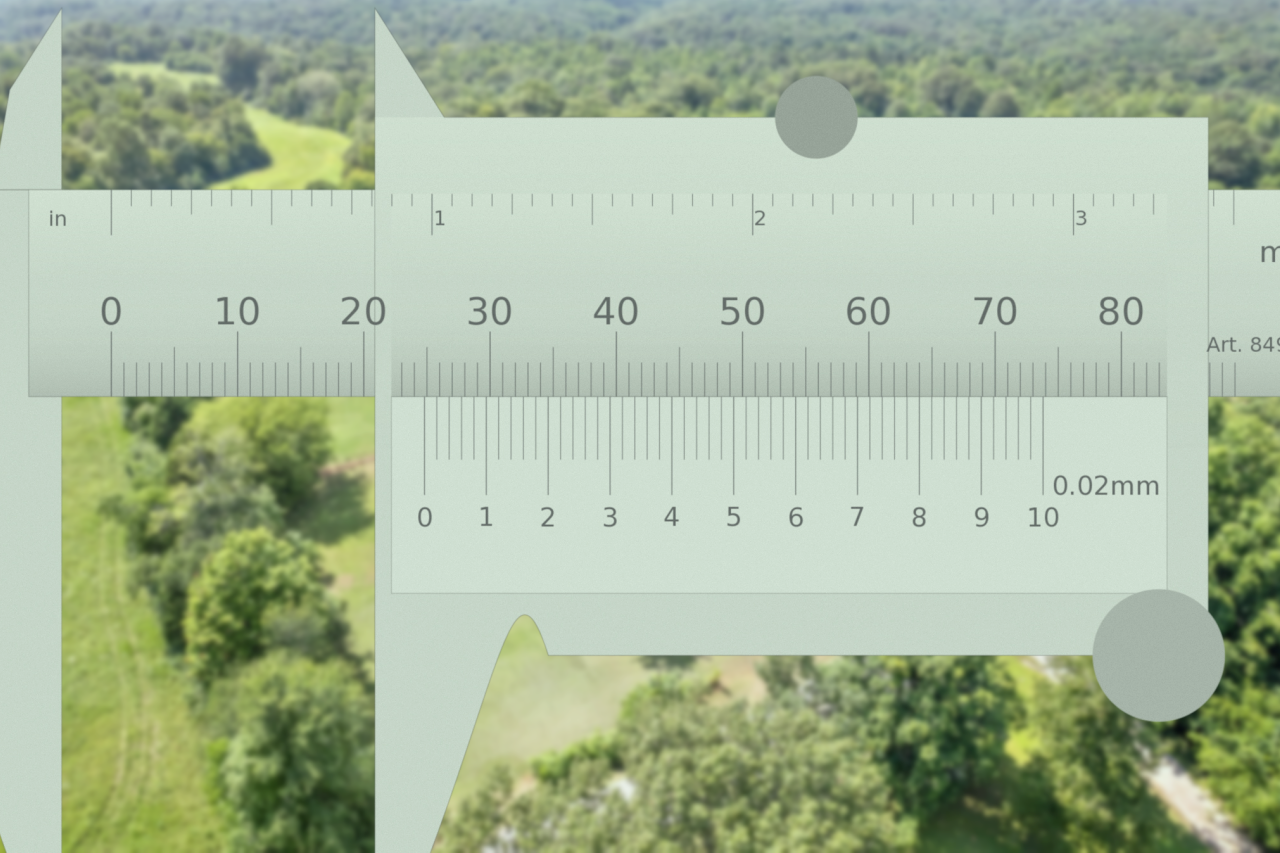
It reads **24.8** mm
